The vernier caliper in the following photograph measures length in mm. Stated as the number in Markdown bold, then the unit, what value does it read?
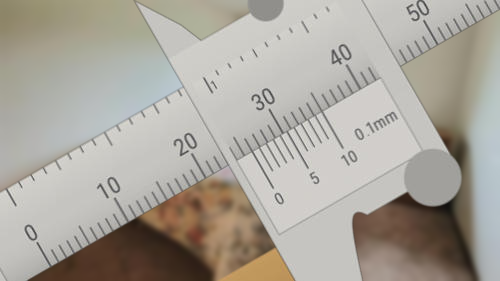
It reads **26.0** mm
